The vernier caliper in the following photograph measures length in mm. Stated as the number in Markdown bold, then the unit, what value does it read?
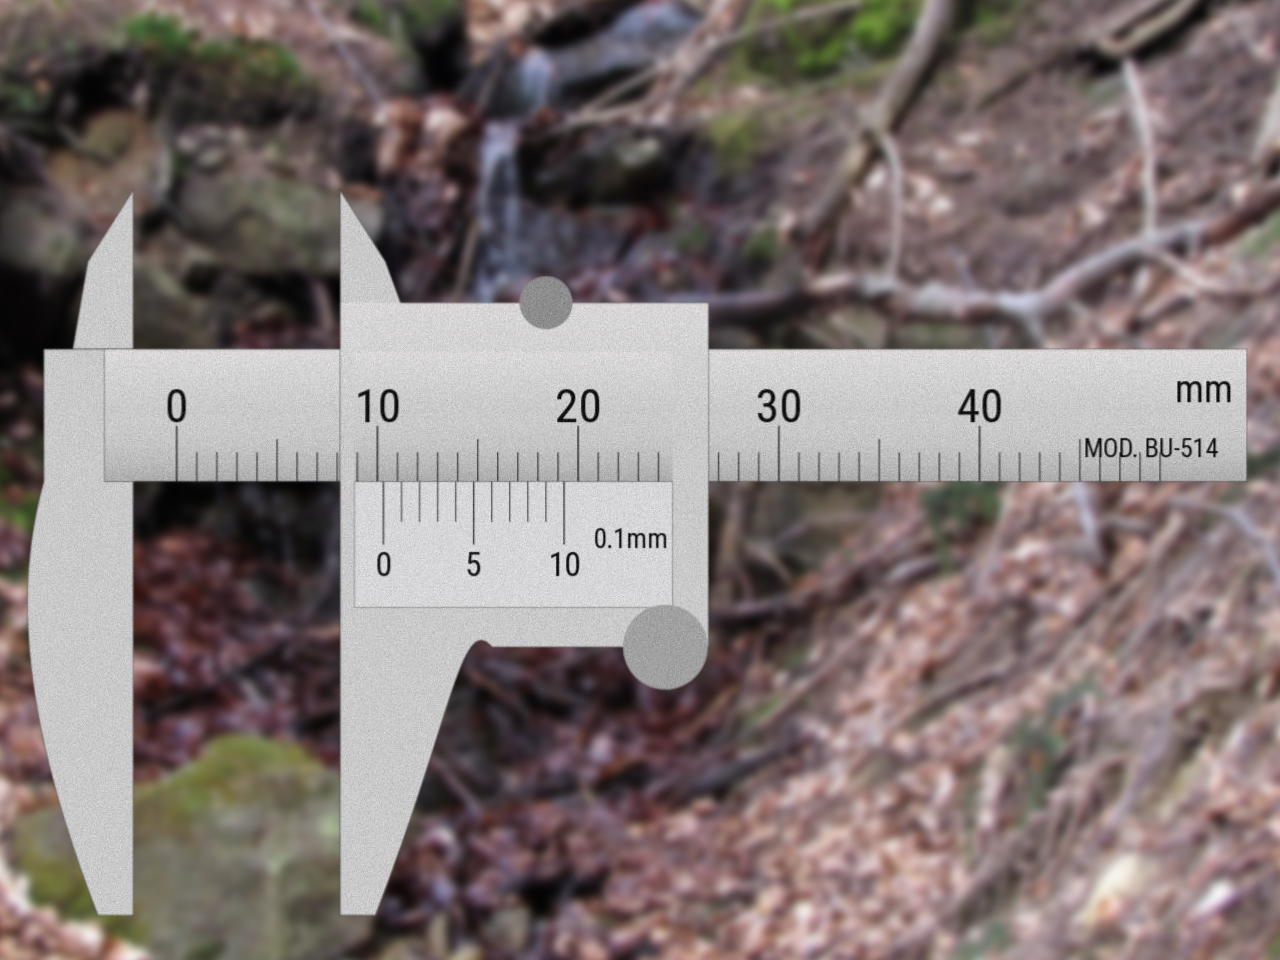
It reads **10.3** mm
